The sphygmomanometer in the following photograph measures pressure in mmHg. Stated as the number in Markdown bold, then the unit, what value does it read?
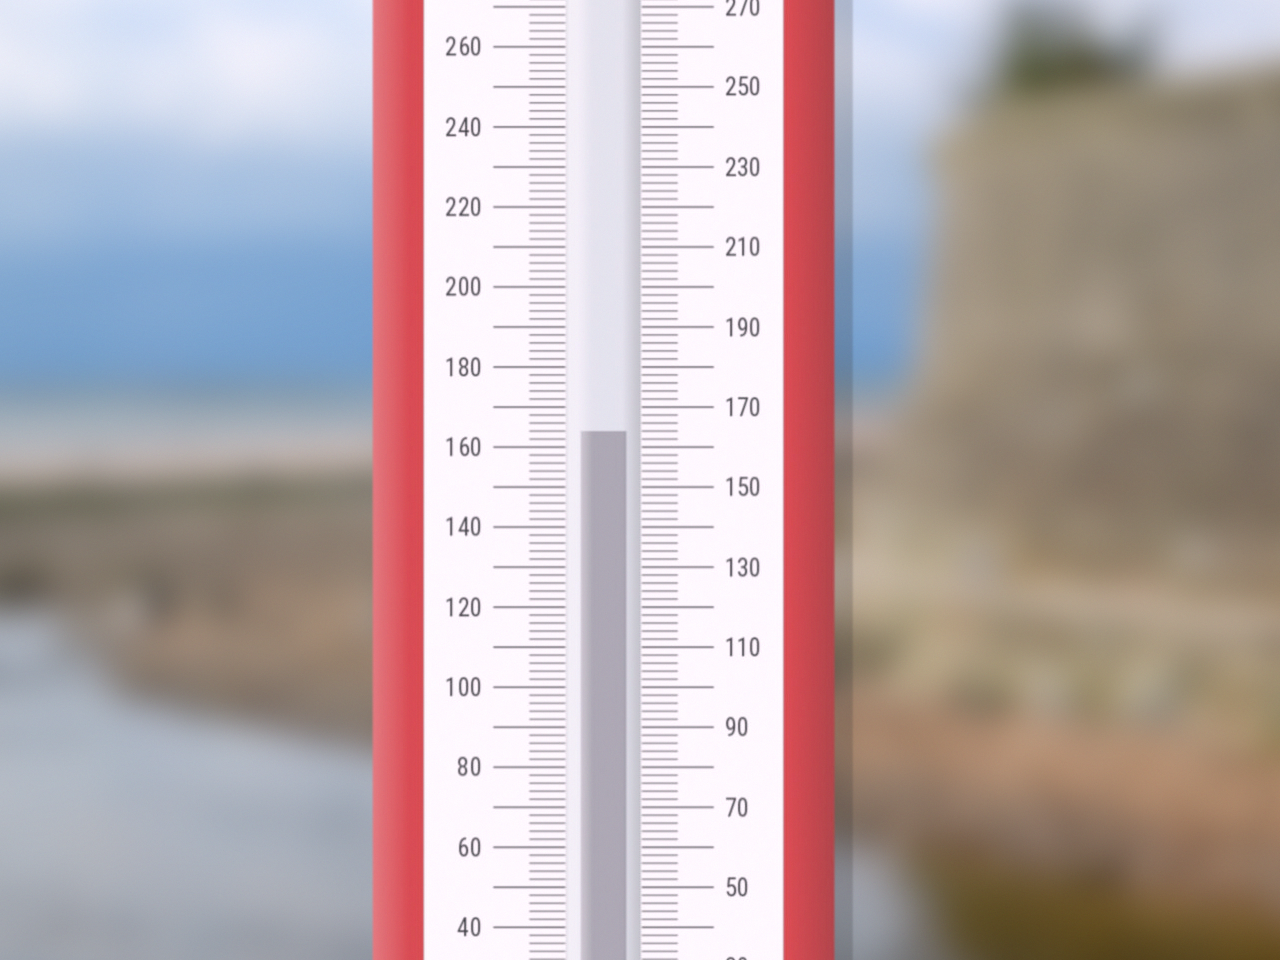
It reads **164** mmHg
